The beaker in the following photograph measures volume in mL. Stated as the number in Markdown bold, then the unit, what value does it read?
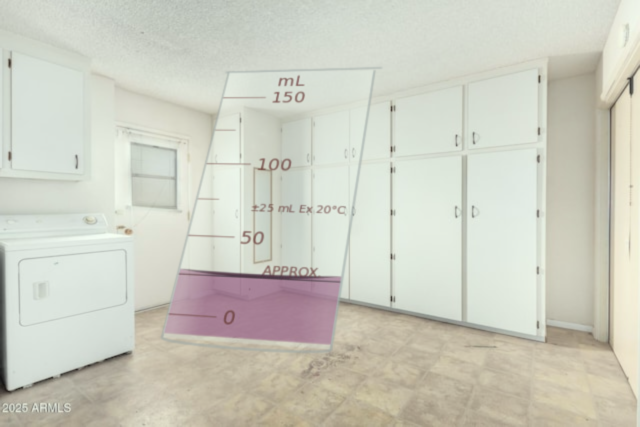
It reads **25** mL
